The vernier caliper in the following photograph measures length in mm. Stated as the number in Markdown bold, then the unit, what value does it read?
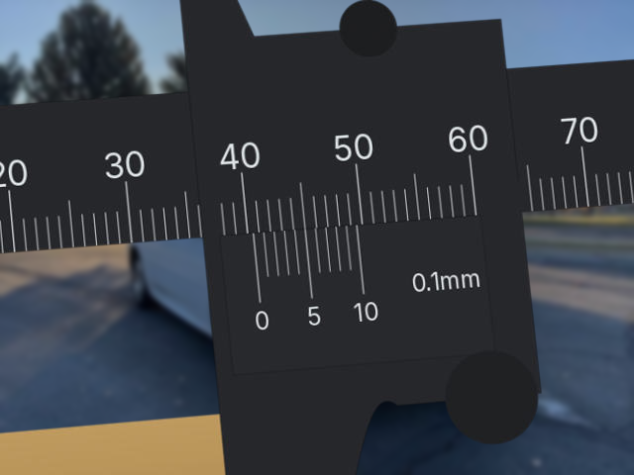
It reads **40.5** mm
